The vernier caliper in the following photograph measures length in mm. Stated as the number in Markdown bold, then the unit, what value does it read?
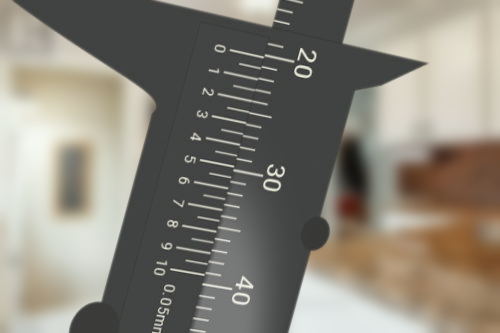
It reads **20.2** mm
